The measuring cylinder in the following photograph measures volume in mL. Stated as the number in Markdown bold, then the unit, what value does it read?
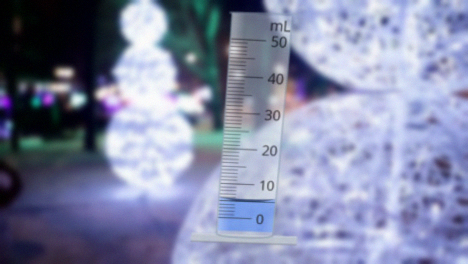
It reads **5** mL
